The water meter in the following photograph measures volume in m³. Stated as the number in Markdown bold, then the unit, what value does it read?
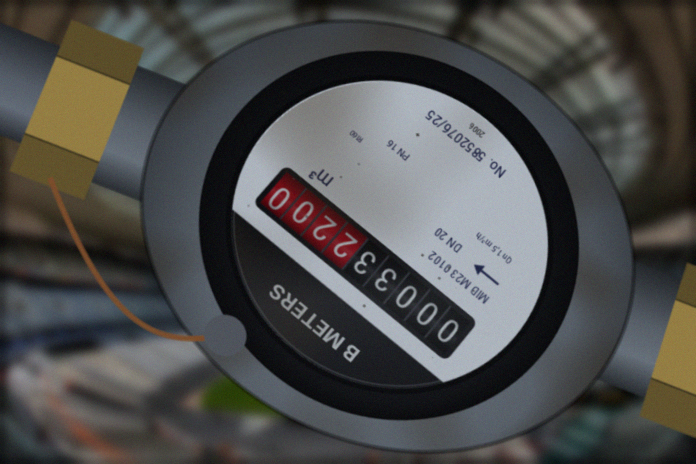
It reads **33.2200** m³
